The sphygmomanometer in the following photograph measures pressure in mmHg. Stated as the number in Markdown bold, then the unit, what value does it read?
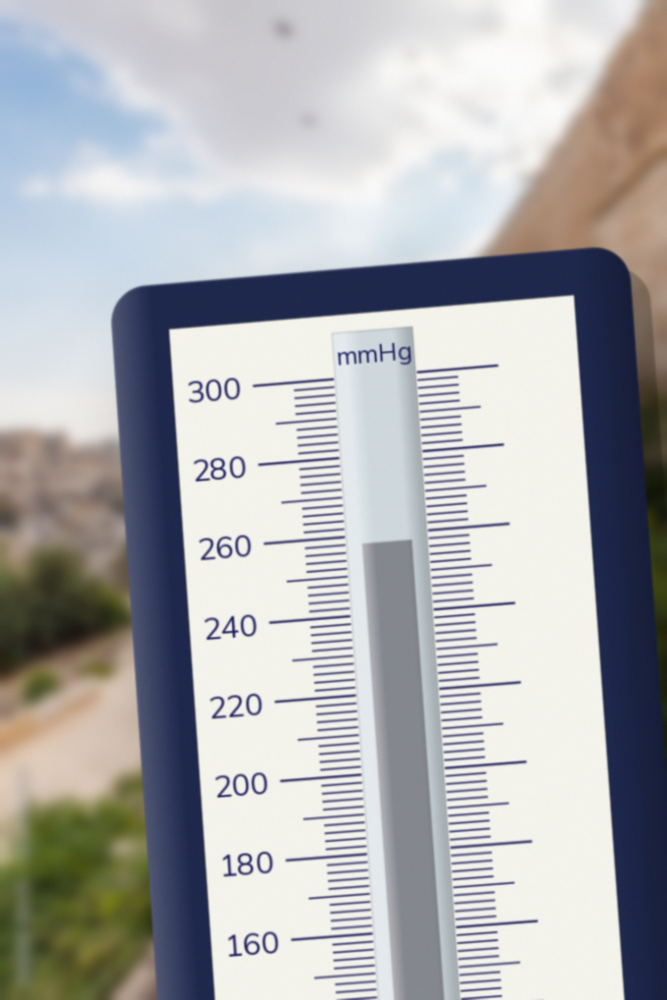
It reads **258** mmHg
